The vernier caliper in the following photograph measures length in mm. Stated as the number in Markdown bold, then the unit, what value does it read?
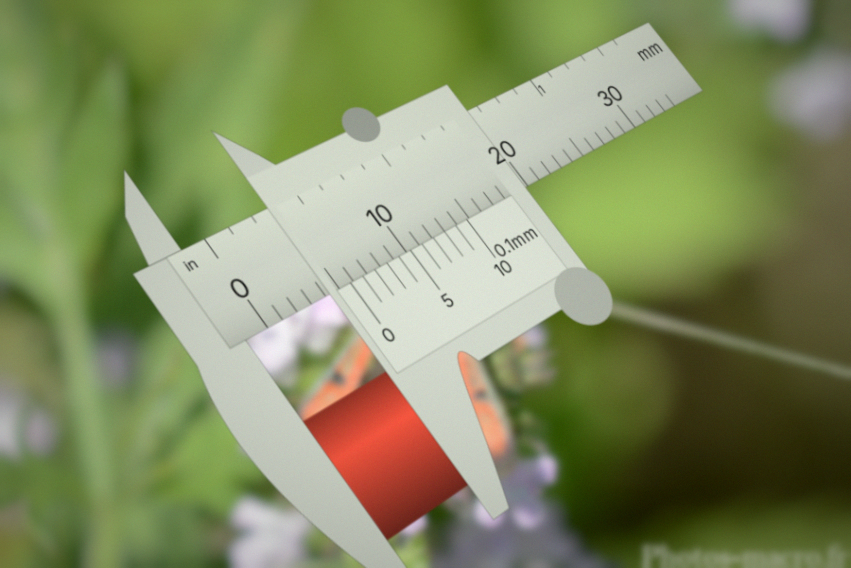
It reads **5.8** mm
